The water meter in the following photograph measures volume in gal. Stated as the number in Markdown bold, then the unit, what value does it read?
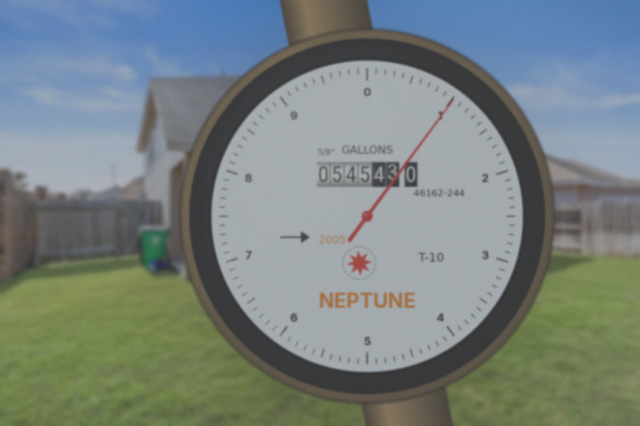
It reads **545431.0** gal
